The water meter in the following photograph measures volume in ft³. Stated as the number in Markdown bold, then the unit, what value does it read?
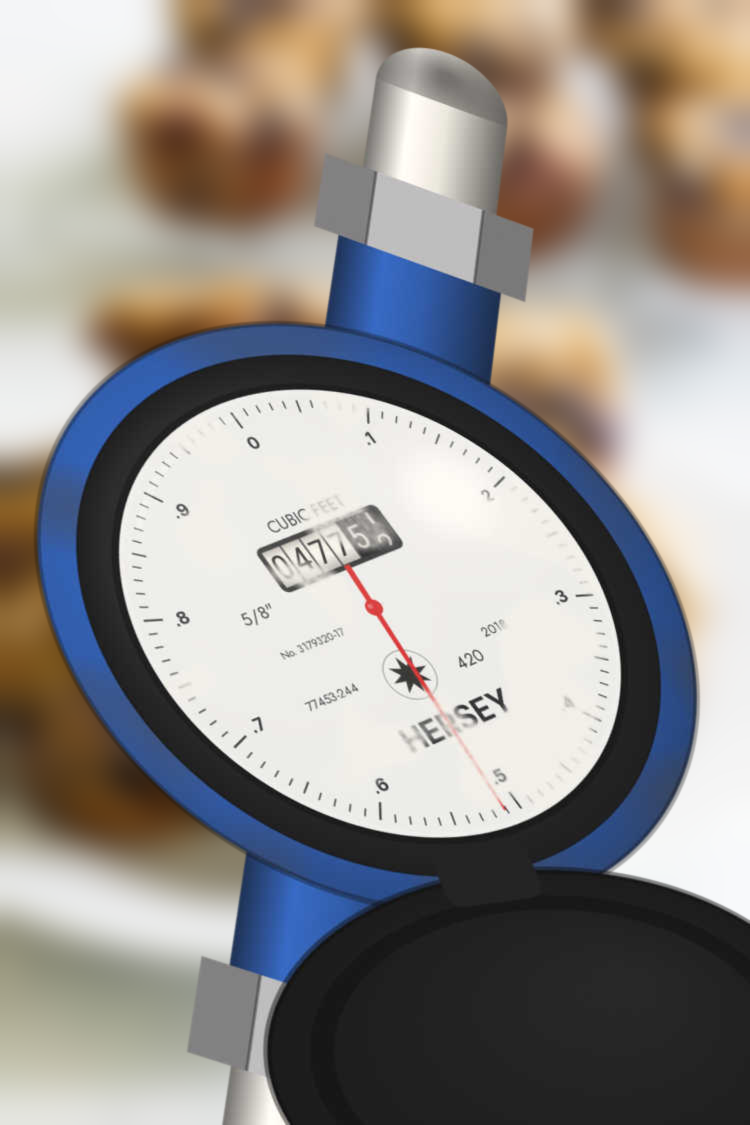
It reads **47751.51** ft³
